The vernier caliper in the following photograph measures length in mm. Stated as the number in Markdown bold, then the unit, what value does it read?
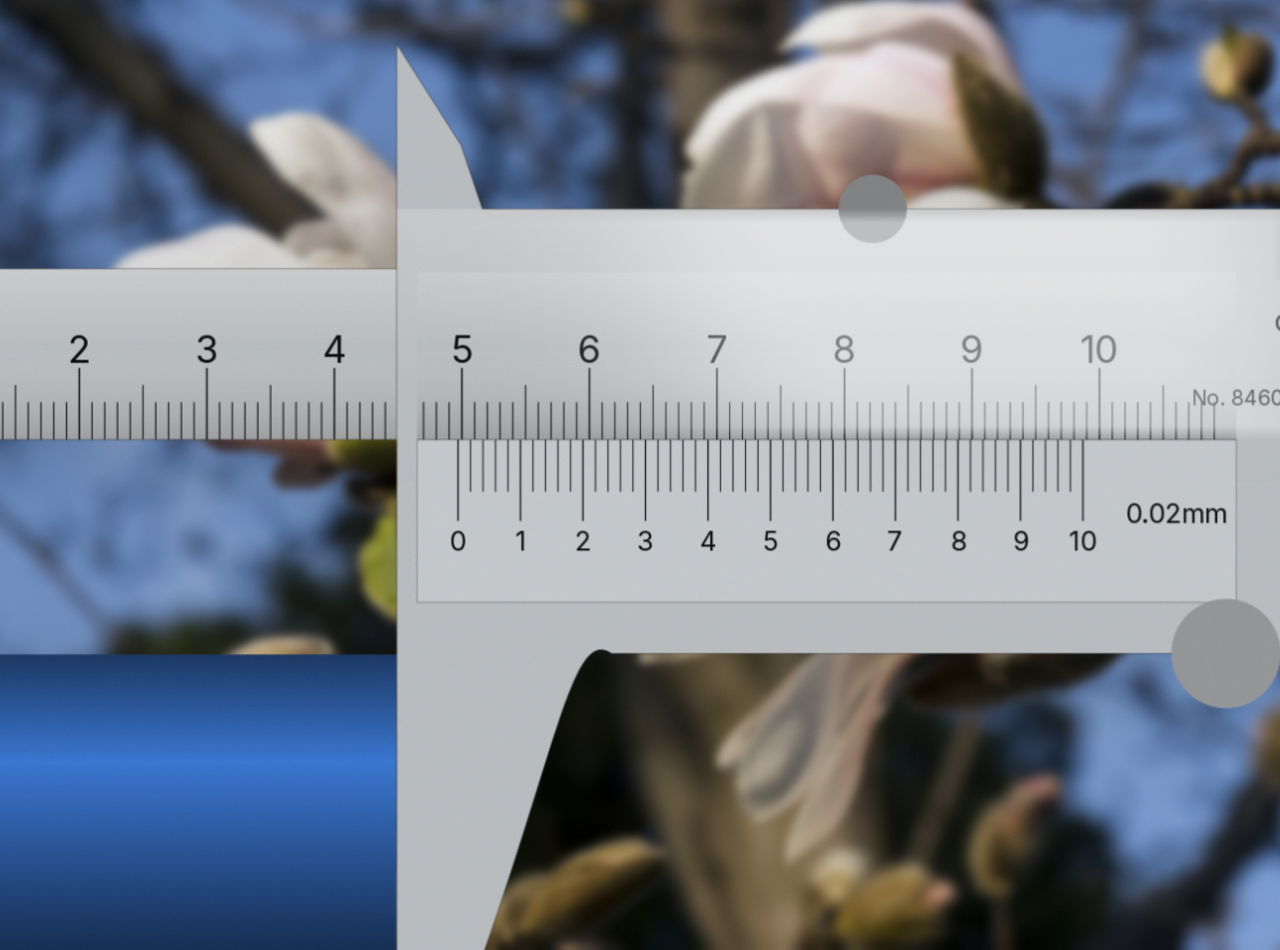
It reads **49.7** mm
